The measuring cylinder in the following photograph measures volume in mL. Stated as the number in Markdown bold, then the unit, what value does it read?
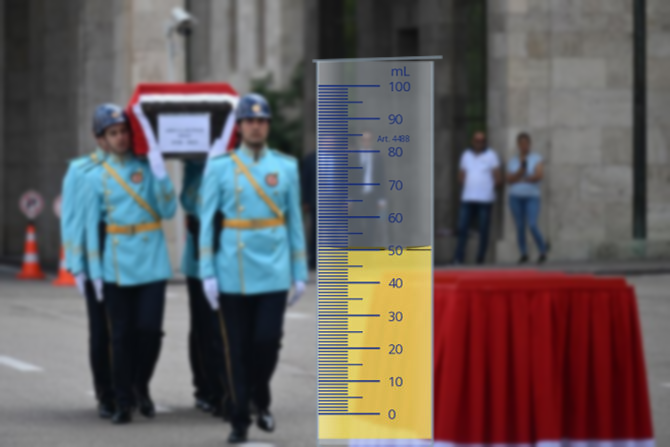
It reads **50** mL
